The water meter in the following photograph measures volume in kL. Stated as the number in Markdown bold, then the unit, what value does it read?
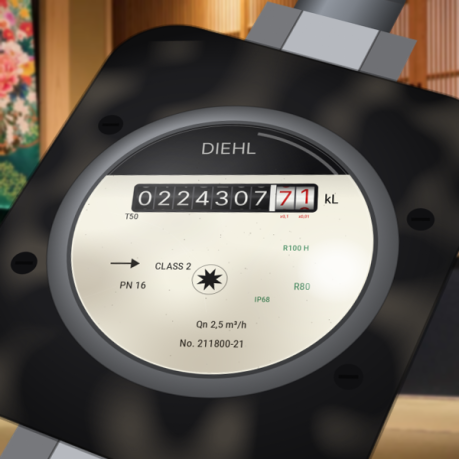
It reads **224307.71** kL
